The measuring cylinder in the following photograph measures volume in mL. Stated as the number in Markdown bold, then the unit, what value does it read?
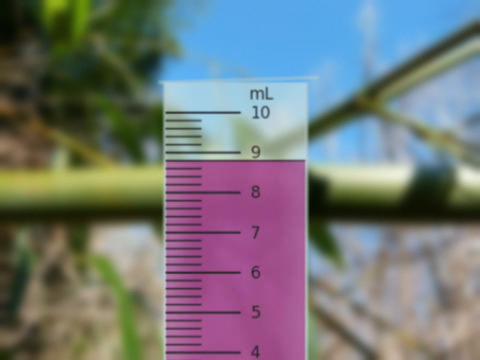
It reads **8.8** mL
